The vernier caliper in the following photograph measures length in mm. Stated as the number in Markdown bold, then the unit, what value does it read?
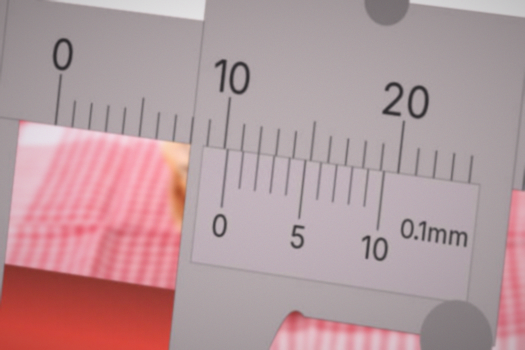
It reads **10.2** mm
